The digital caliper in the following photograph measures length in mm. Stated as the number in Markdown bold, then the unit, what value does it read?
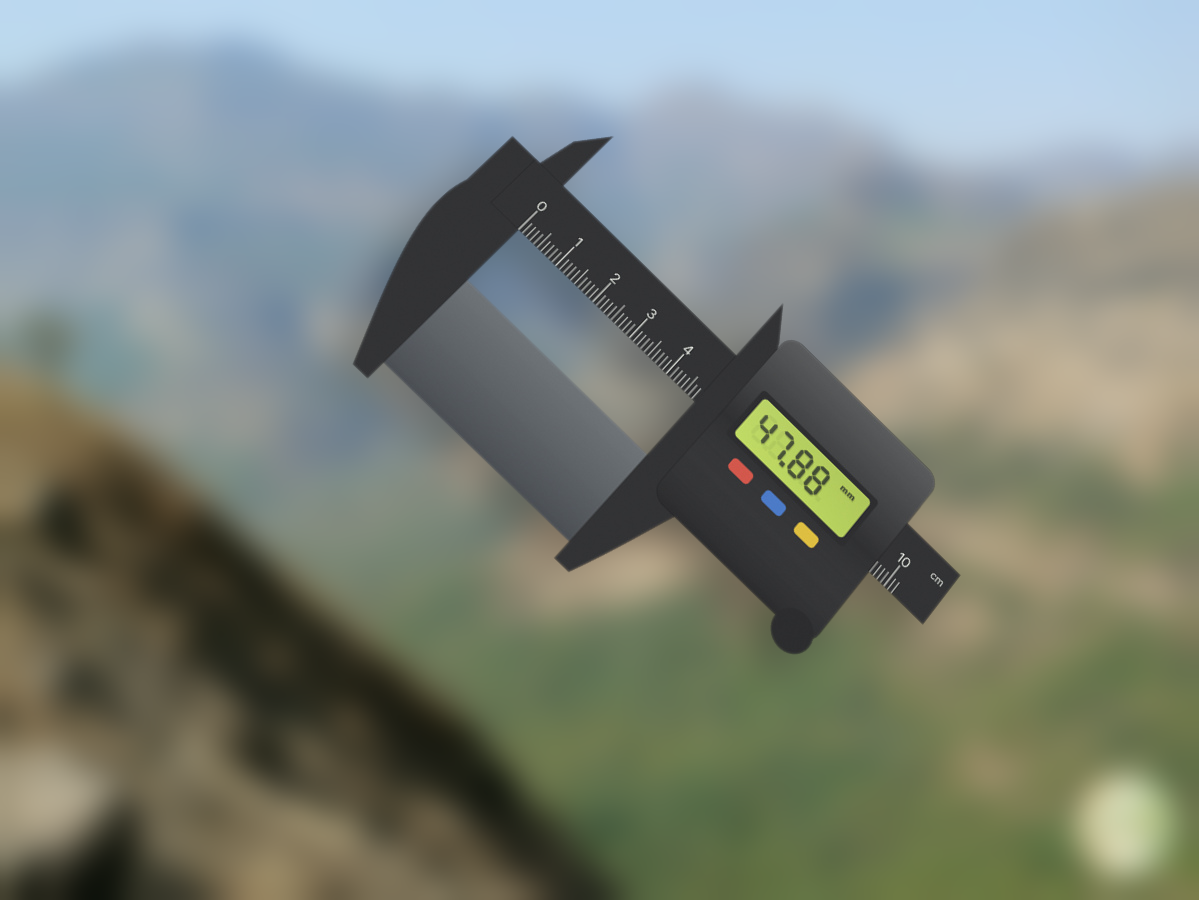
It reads **47.88** mm
